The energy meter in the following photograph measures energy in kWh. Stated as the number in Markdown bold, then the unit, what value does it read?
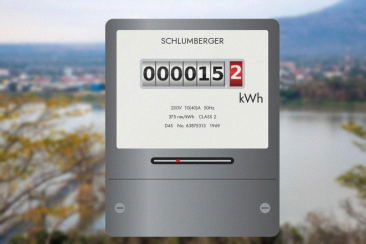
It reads **15.2** kWh
